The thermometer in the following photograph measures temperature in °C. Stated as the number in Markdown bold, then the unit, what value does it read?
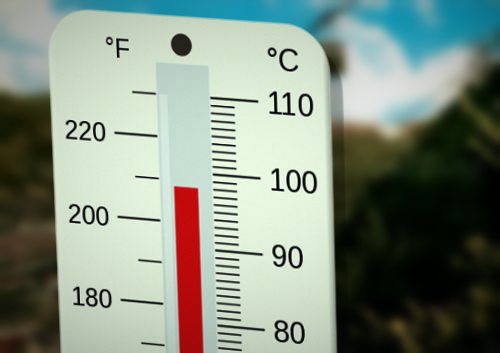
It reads **98** °C
